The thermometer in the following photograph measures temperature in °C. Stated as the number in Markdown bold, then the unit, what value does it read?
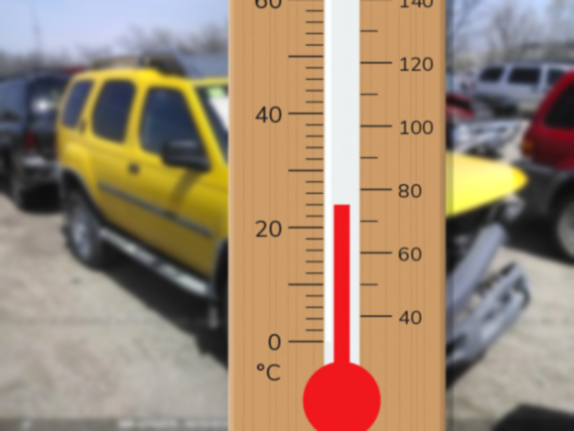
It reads **24** °C
